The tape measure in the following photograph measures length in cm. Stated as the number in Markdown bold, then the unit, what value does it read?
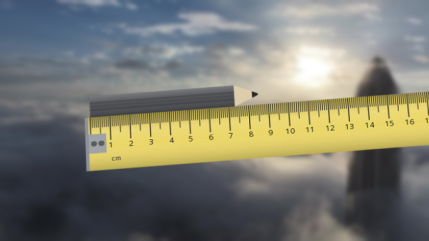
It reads **8.5** cm
